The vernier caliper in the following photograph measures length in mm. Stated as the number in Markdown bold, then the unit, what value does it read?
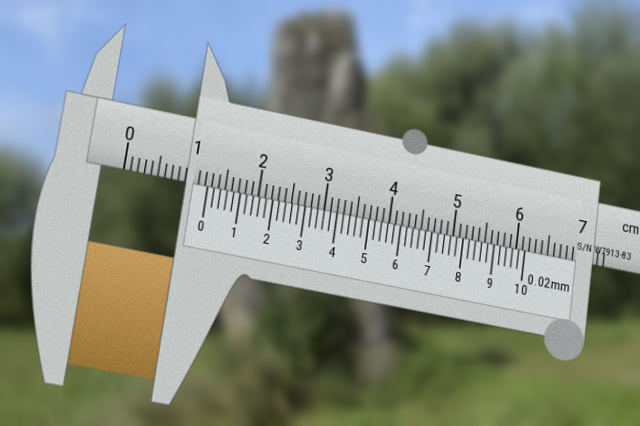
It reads **12.4** mm
